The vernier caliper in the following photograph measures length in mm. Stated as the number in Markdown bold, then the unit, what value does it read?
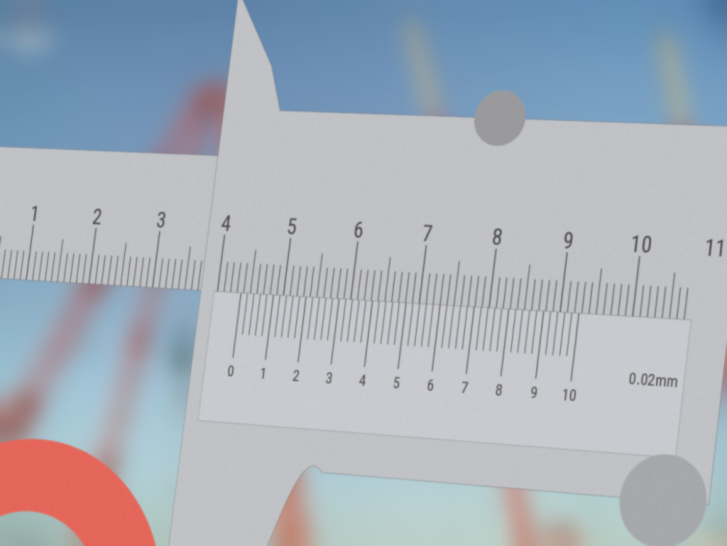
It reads **43.6** mm
